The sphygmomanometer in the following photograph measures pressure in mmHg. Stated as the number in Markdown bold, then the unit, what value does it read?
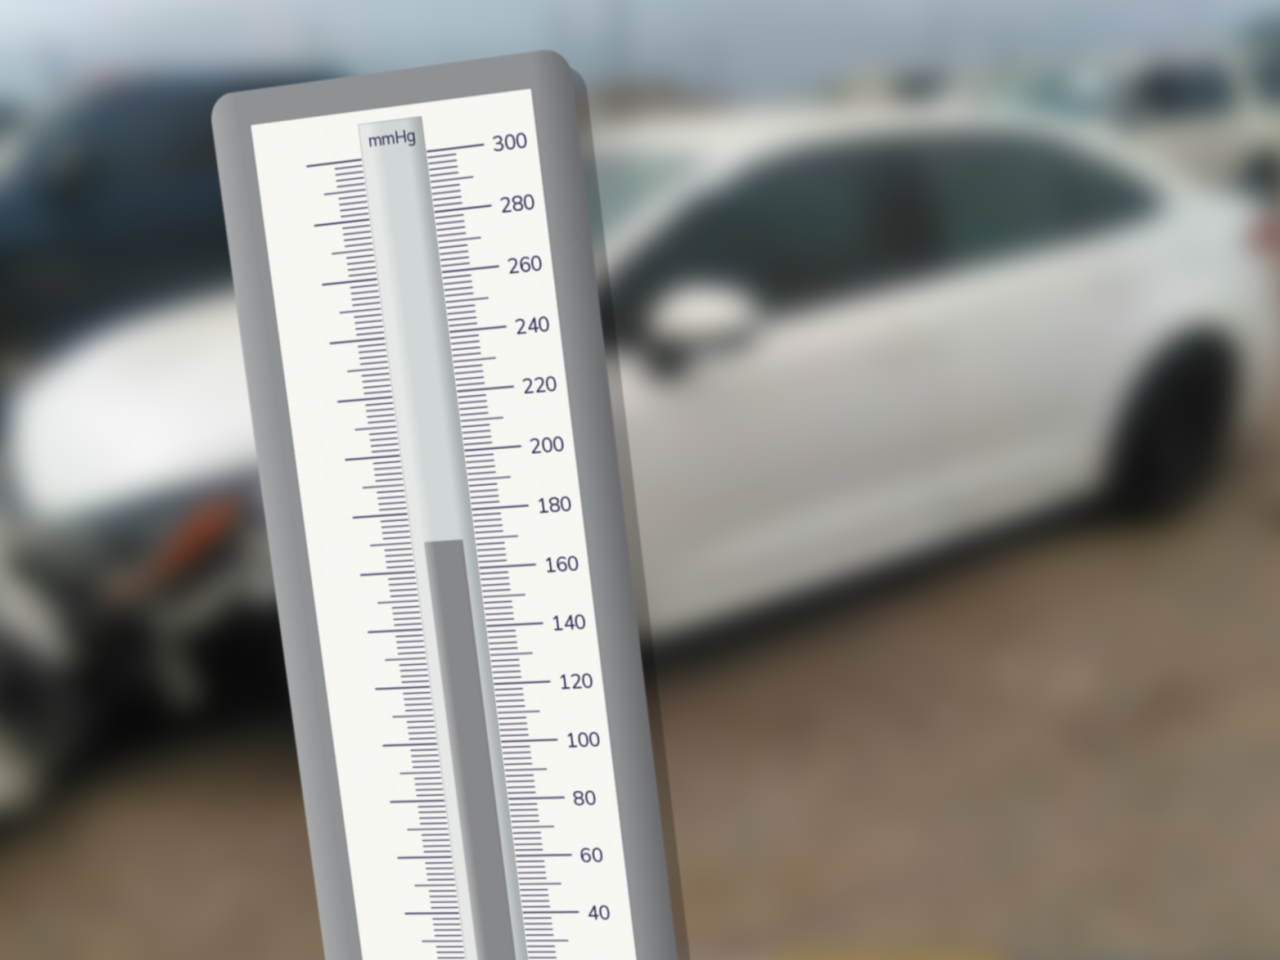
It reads **170** mmHg
